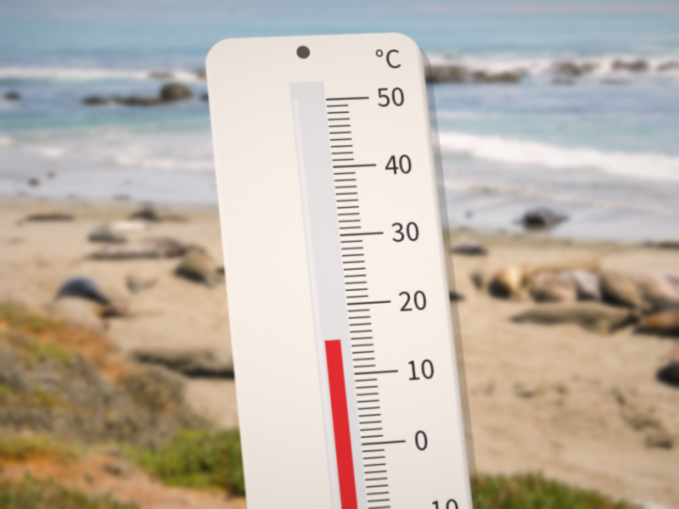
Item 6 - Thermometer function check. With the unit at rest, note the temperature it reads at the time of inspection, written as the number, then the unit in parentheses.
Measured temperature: 15 (°C)
